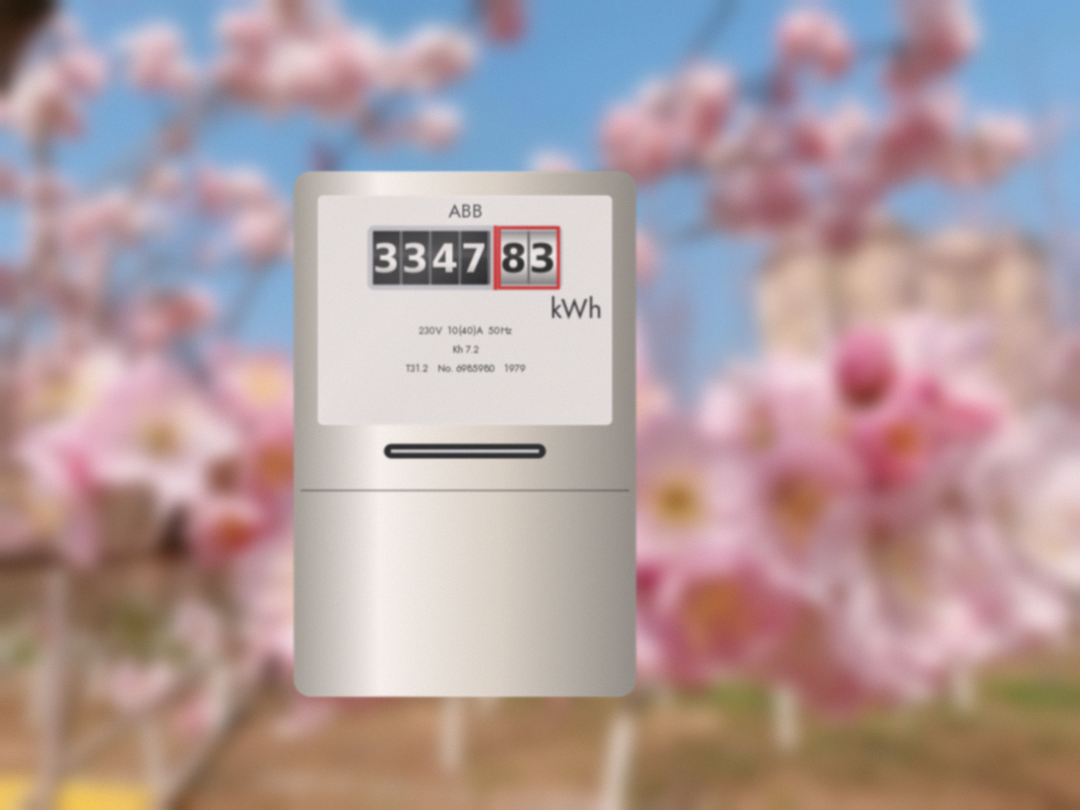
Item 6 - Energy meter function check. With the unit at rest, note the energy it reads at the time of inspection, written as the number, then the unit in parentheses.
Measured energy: 3347.83 (kWh)
